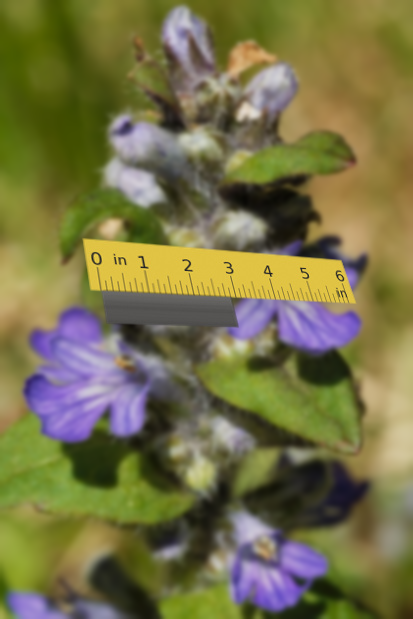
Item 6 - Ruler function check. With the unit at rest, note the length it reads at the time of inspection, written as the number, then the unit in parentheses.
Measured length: 2.875 (in)
